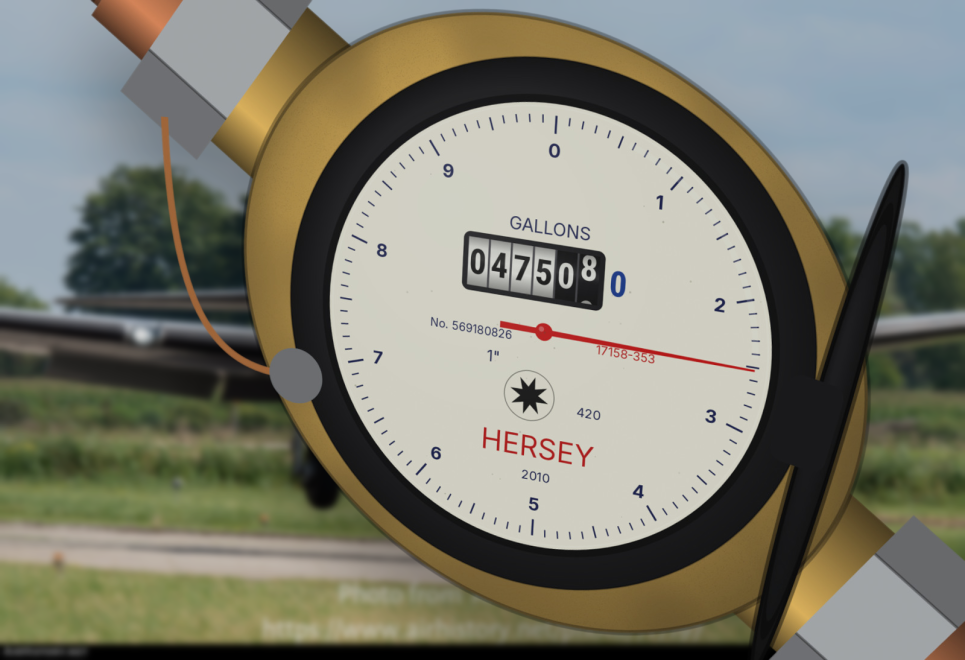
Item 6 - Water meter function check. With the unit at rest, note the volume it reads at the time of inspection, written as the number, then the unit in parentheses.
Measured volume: 475082.5 (gal)
